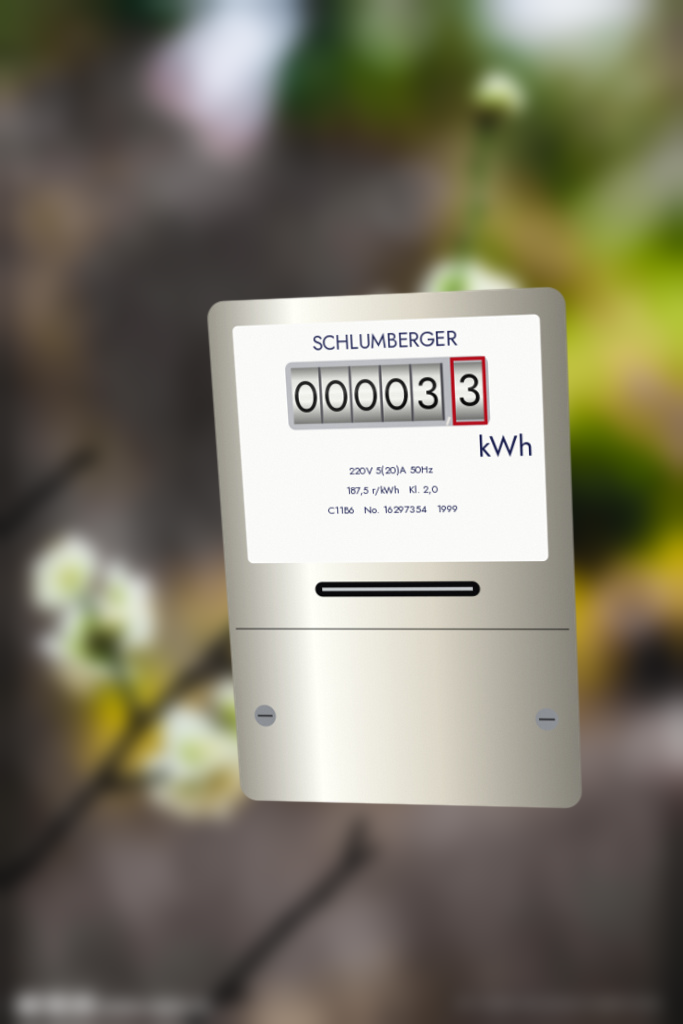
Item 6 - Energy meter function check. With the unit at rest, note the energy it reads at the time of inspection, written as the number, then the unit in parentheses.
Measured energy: 3.3 (kWh)
